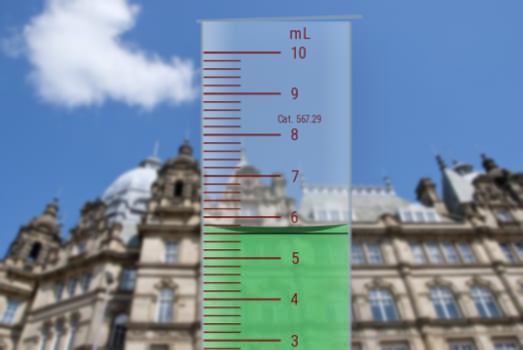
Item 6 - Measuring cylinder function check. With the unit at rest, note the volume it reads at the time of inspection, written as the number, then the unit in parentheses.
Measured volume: 5.6 (mL)
